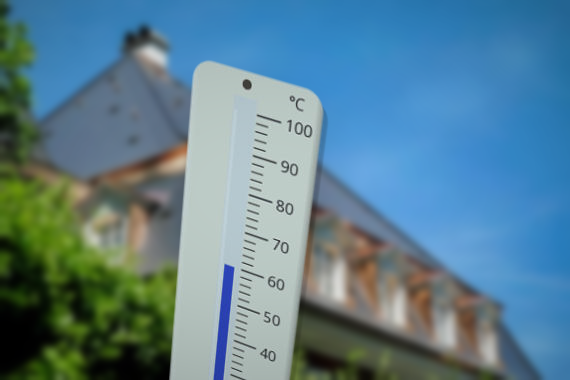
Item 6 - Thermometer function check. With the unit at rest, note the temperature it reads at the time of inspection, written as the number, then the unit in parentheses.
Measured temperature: 60 (°C)
